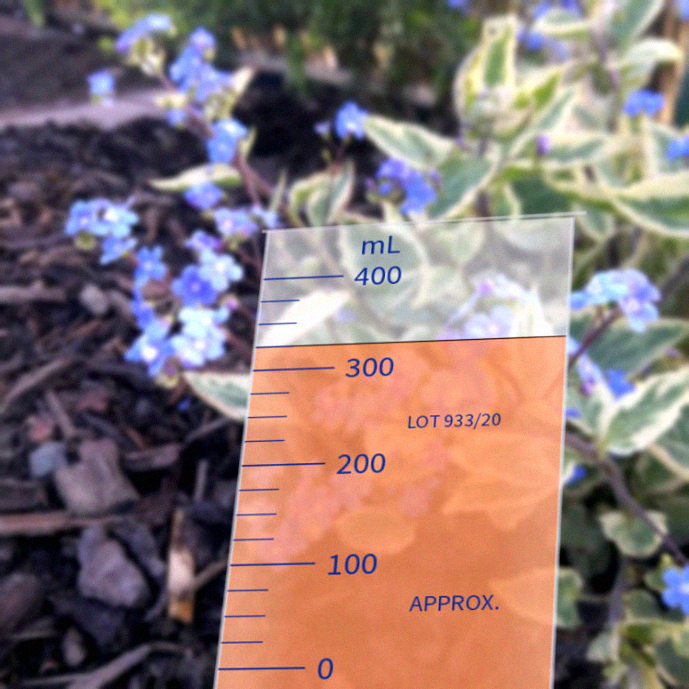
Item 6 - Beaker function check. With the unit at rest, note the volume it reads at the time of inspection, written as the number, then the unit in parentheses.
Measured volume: 325 (mL)
